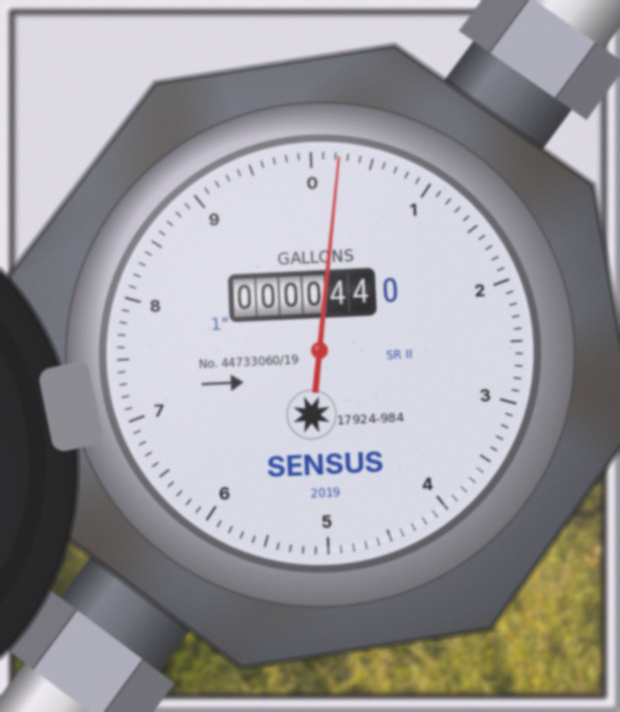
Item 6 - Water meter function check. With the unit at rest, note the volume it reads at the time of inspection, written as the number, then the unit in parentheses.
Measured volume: 440.2 (gal)
